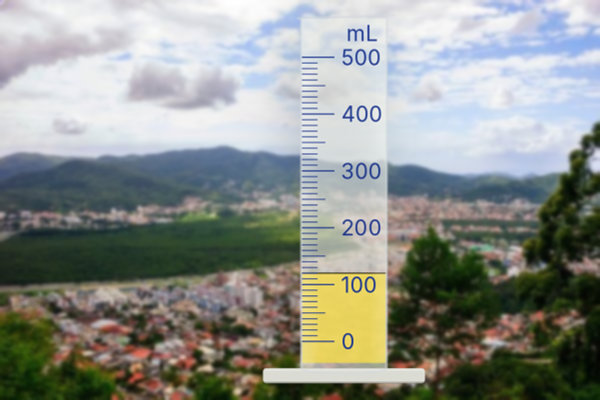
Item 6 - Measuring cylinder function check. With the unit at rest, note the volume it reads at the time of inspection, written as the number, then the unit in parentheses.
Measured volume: 120 (mL)
